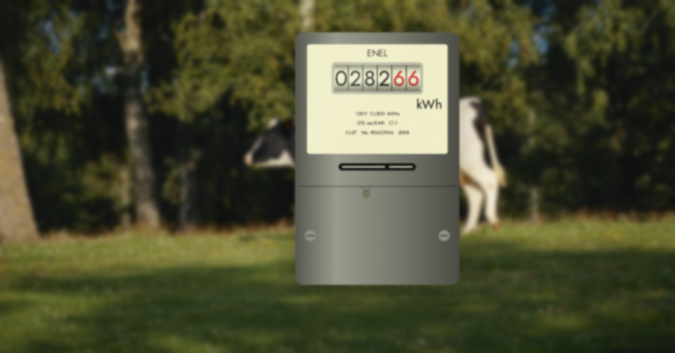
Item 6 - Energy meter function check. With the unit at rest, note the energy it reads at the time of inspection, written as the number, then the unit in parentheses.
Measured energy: 282.66 (kWh)
